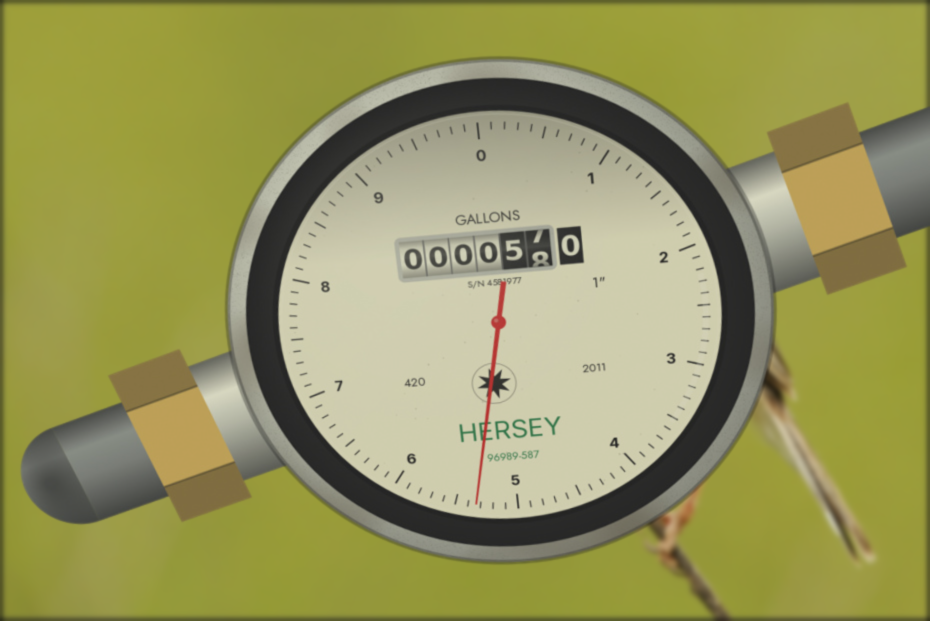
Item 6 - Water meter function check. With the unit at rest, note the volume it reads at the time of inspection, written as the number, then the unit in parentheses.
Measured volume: 575.3 (gal)
